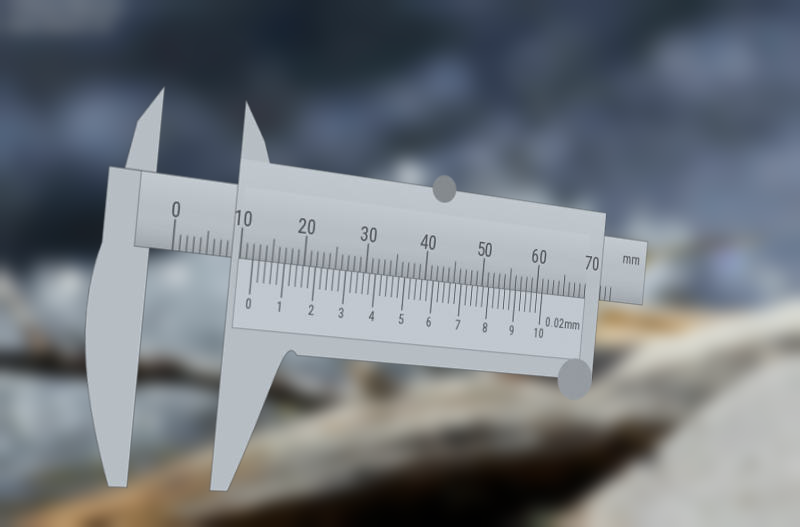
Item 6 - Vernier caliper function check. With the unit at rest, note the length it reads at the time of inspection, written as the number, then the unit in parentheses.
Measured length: 12.0 (mm)
